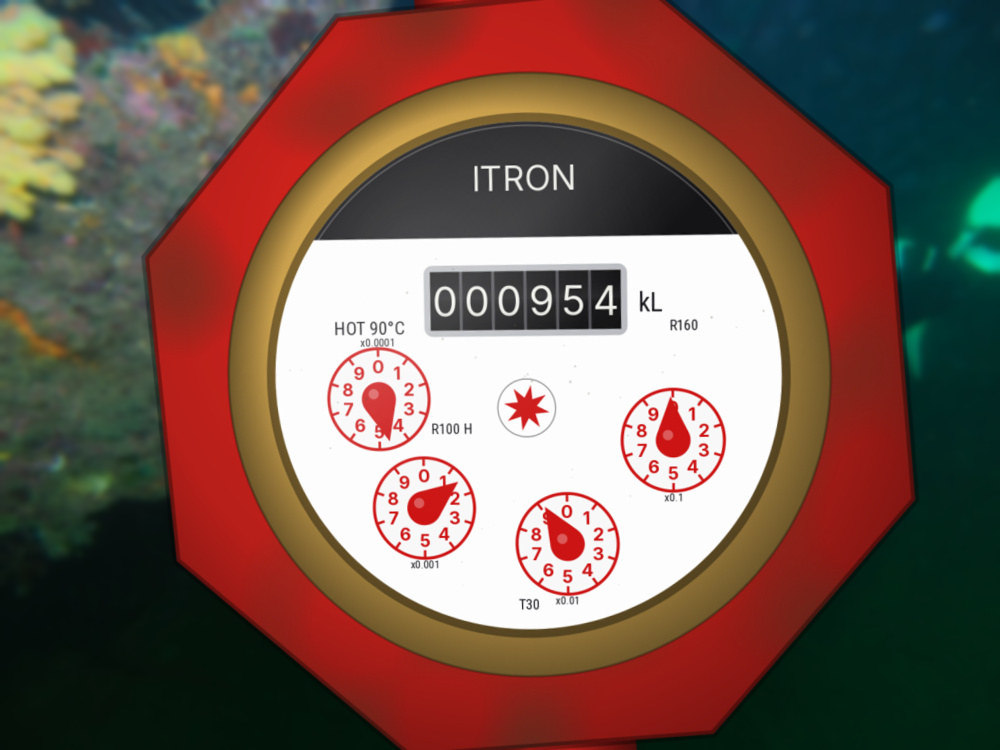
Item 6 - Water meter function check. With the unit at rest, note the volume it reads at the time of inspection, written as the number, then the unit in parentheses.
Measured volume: 953.9914 (kL)
